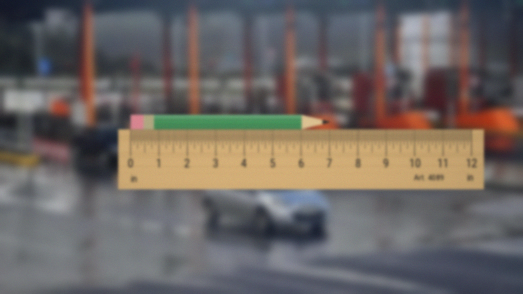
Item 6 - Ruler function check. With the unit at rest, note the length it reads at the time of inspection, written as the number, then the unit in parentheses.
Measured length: 7 (in)
